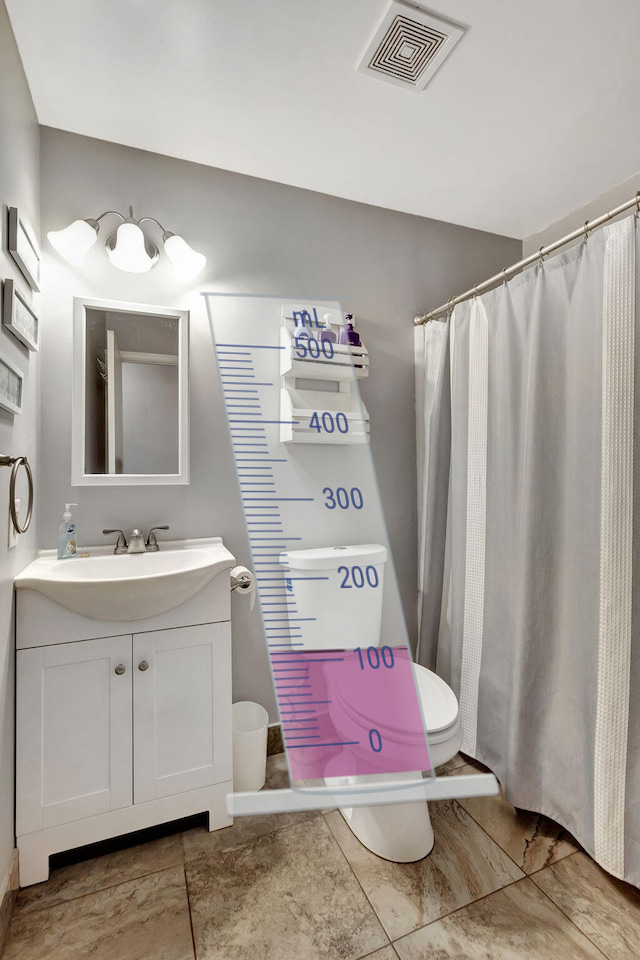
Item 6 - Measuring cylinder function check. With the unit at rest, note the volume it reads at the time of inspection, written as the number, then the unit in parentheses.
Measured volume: 110 (mL)
